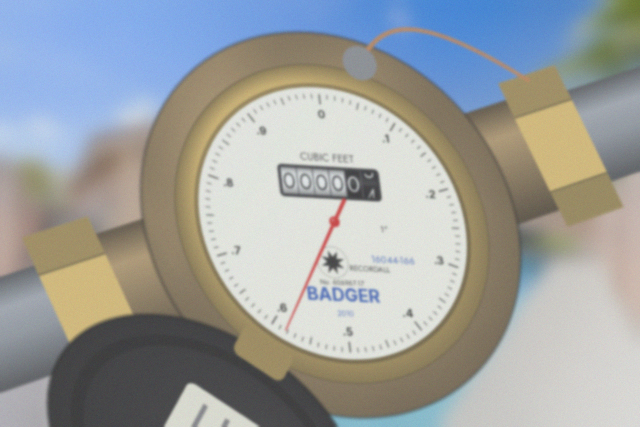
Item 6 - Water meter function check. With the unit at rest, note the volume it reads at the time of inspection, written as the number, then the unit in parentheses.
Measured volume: 3.58 (ft³)
